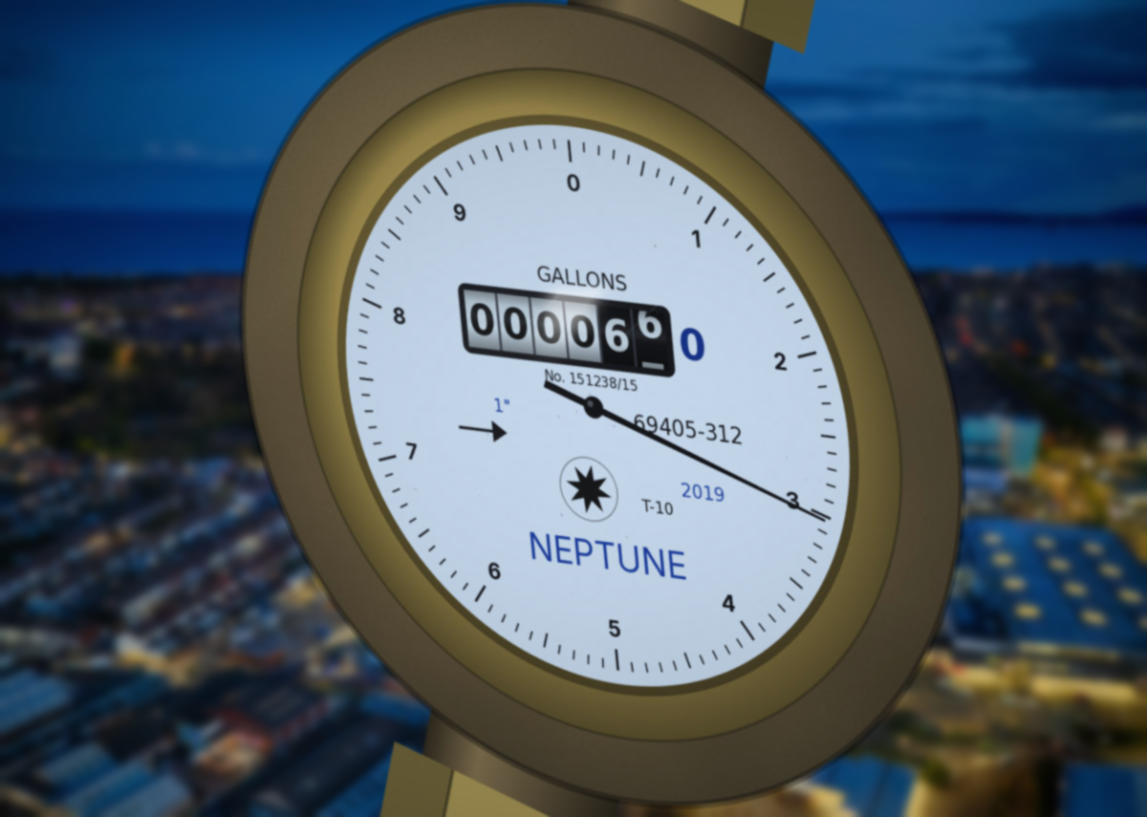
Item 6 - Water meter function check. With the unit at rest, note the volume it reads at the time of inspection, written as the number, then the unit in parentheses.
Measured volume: 663.0 (gal)
